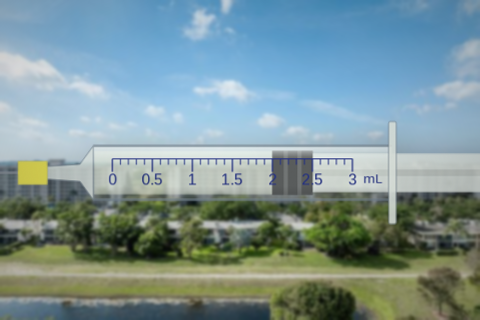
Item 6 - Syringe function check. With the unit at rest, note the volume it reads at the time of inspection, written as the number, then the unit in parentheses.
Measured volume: 2 (mL)
